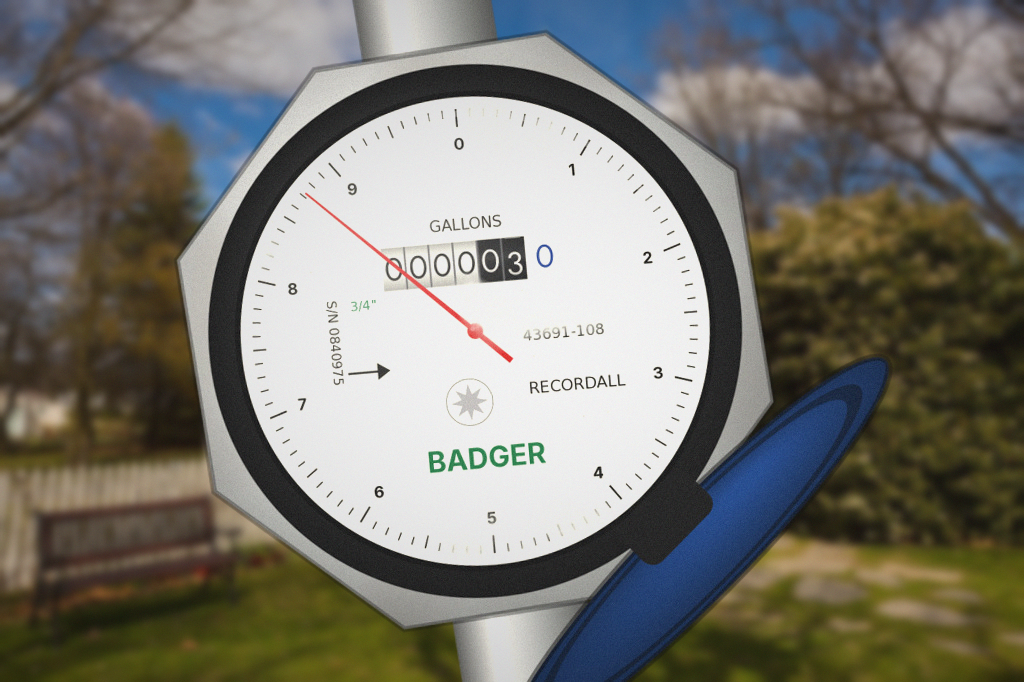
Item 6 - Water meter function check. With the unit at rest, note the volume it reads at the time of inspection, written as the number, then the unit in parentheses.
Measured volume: 28.7 (gal)
